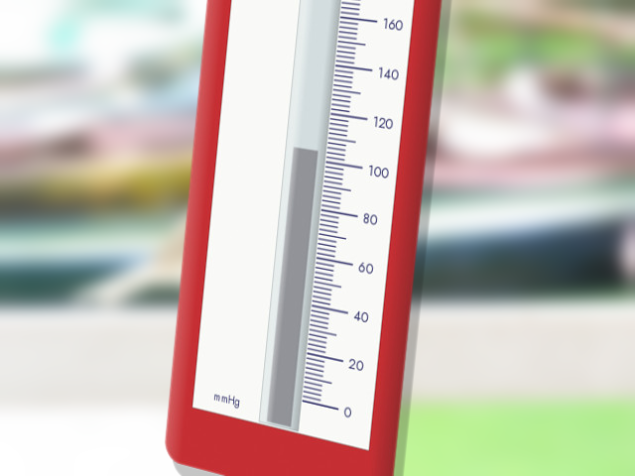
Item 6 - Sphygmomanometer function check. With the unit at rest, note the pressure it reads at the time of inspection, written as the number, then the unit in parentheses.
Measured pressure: 104 (mmHg)
